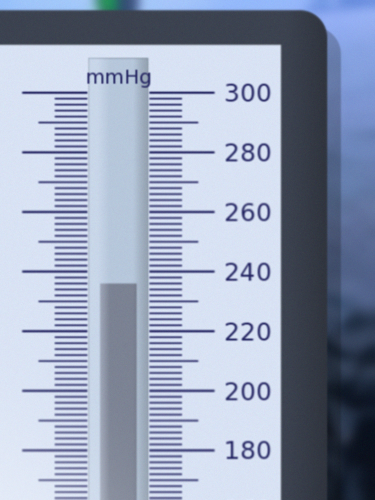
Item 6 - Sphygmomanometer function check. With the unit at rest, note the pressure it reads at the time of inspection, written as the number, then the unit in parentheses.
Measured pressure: 236 (mmHg)
